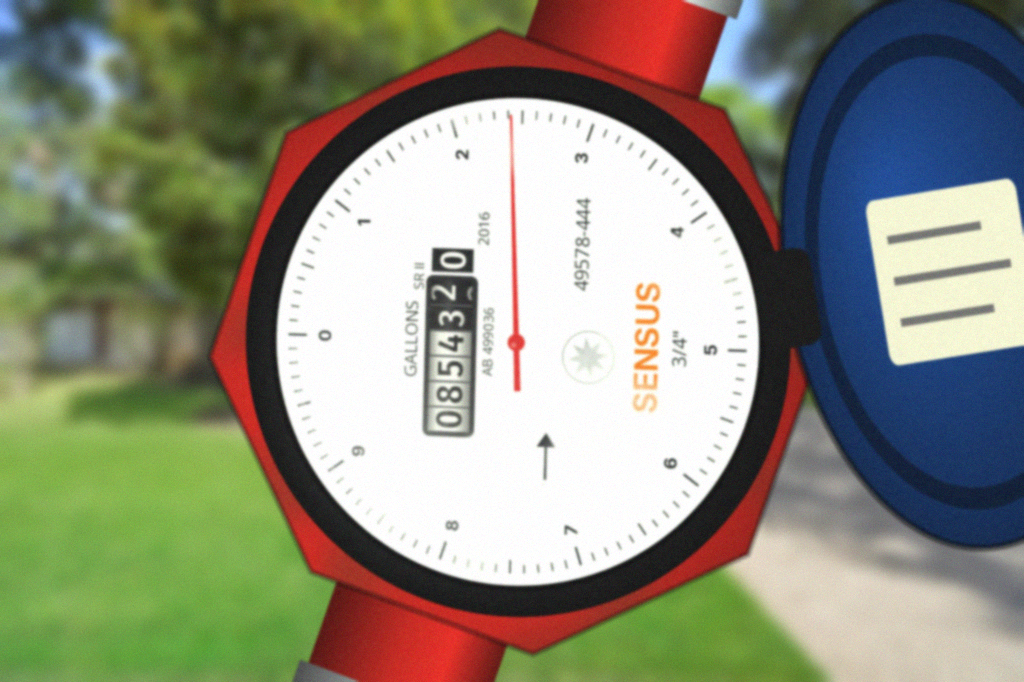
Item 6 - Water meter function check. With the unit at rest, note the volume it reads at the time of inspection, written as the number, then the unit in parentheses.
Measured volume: 854322.4 (gal)
